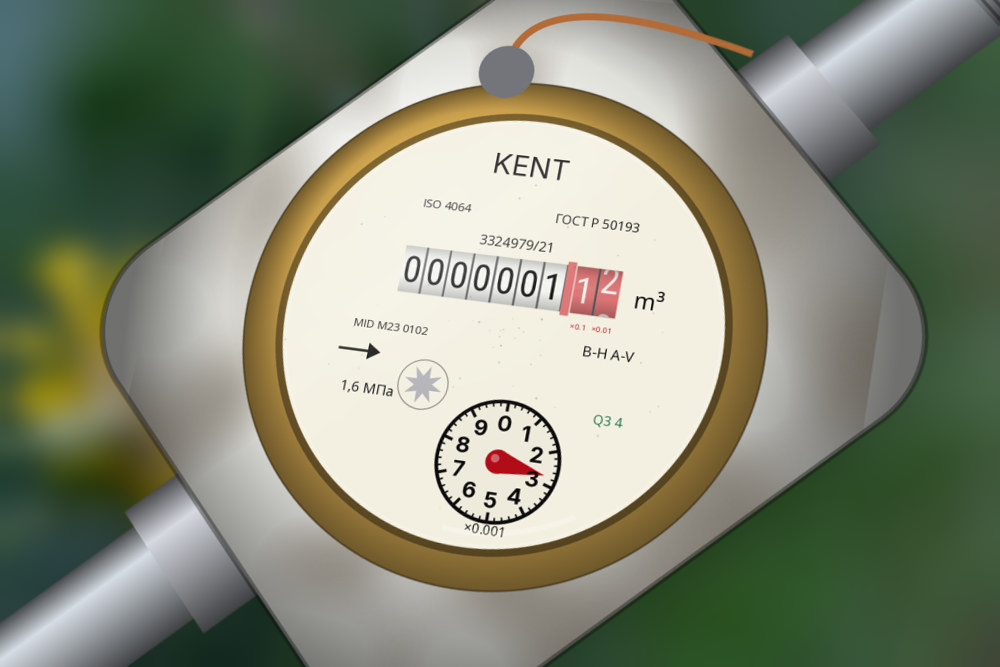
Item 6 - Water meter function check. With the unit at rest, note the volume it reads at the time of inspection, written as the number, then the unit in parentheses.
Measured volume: 1.122 (m³)
